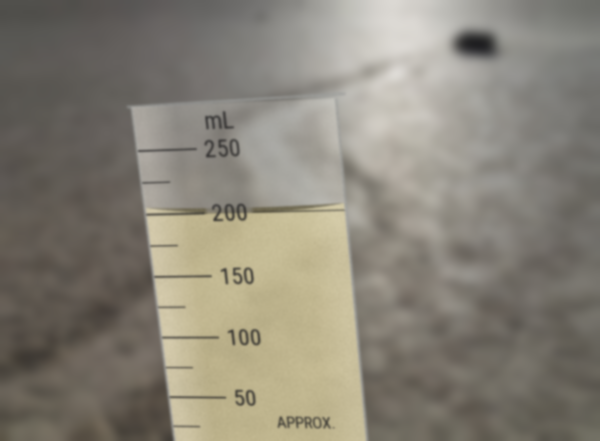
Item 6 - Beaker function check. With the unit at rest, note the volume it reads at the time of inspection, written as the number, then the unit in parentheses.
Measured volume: 200 (mL)
